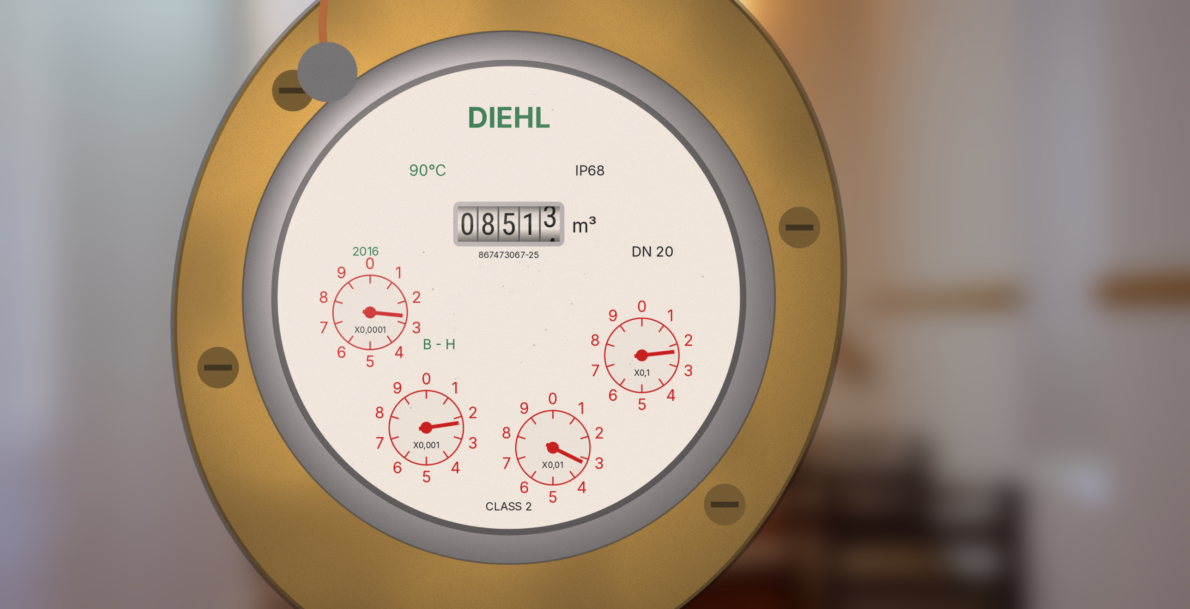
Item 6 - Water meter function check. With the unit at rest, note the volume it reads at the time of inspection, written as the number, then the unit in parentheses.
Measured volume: 8513.2322 (m³)
